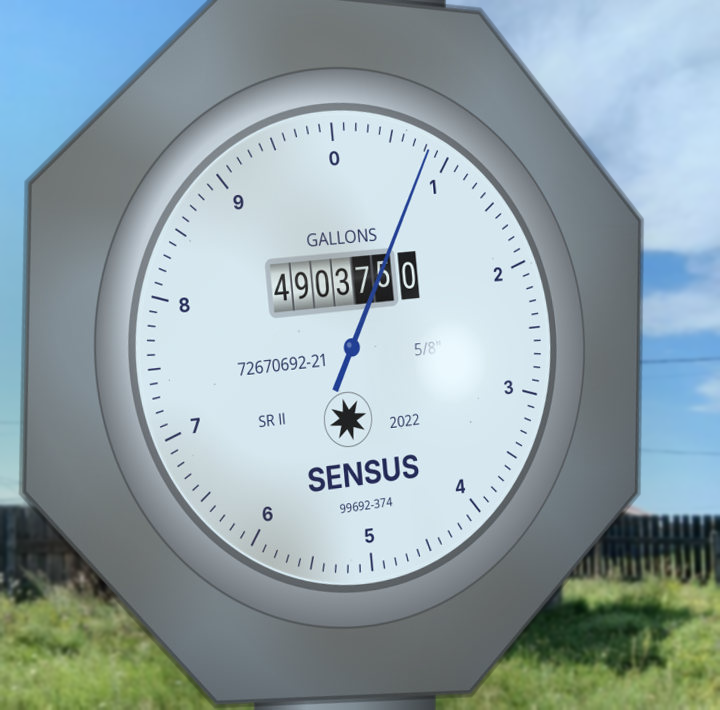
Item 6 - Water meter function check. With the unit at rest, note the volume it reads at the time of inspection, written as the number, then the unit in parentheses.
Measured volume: 4903750.8 (gal)
